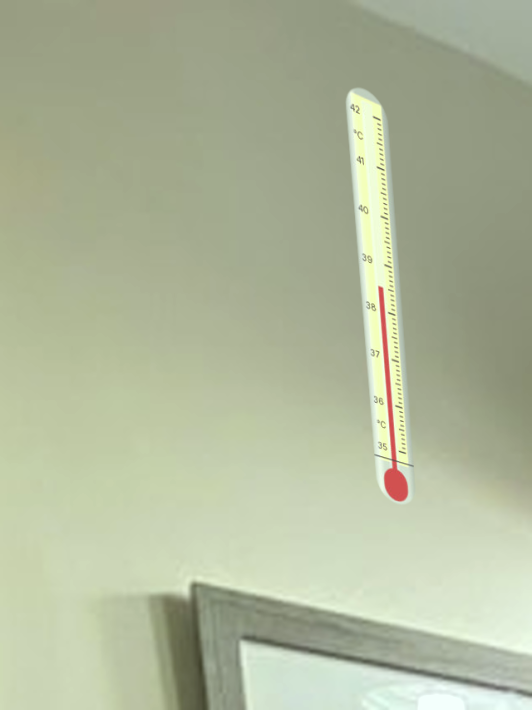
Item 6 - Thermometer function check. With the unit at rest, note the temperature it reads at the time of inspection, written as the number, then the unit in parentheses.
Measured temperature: 38.5 (°C)
